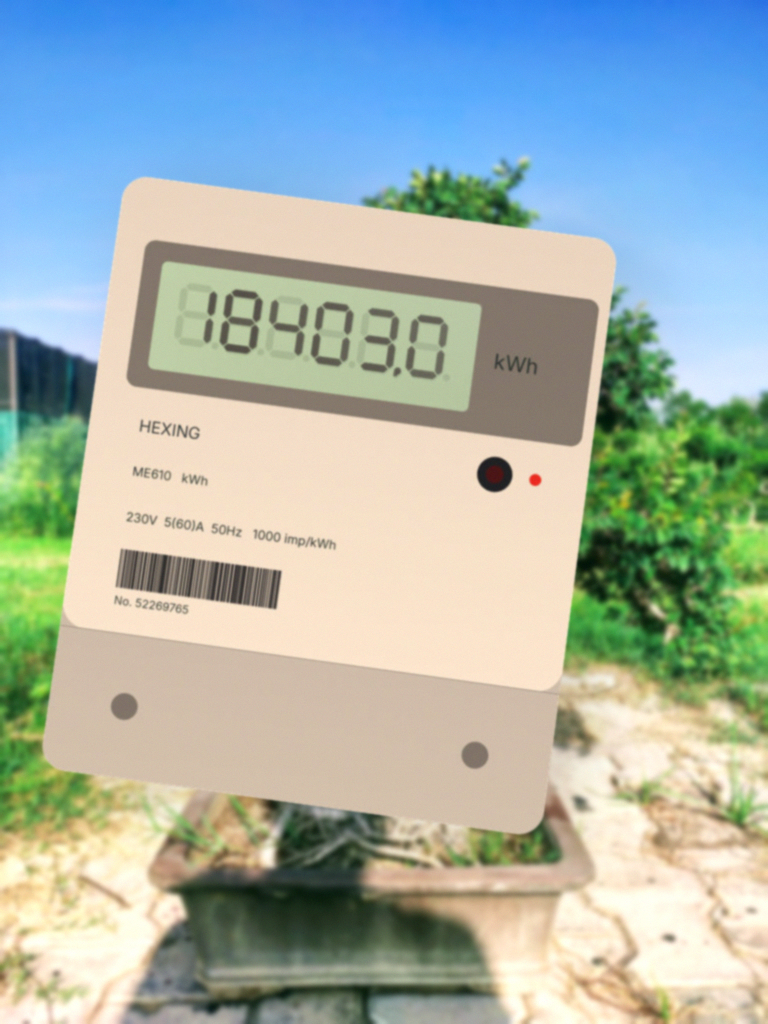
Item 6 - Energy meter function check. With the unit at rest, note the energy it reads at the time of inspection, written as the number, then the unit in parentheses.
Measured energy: 18403.0 (kWh)
